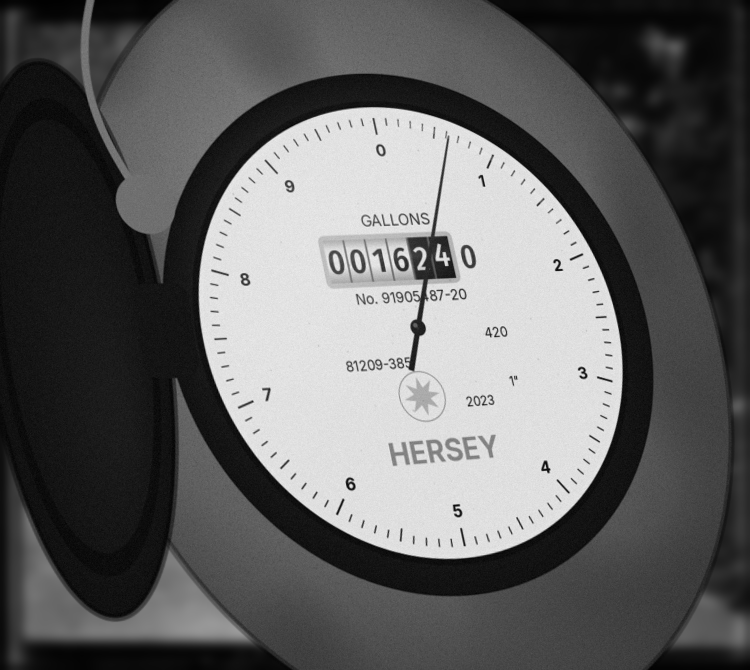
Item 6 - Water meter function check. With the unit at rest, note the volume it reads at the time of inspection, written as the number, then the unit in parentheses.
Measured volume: 16240.6 (gal)
